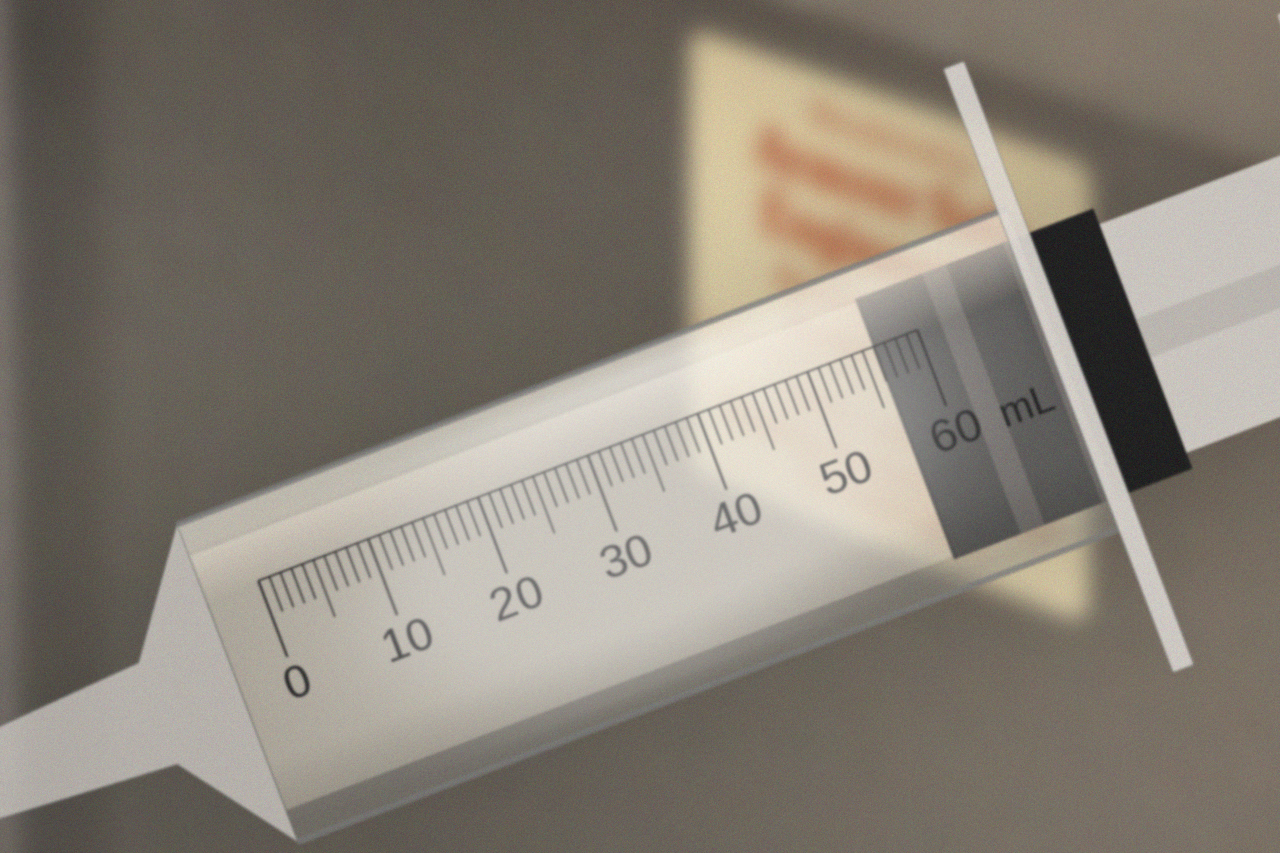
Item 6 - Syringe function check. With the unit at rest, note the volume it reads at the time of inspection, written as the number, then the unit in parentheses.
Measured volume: 56 (mL)
